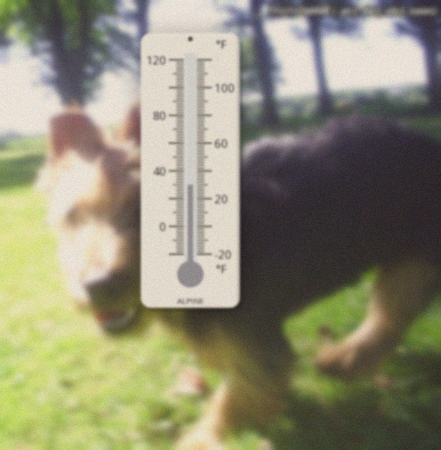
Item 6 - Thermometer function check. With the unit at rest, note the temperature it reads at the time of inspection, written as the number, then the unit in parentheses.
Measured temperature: 30 (°F)
